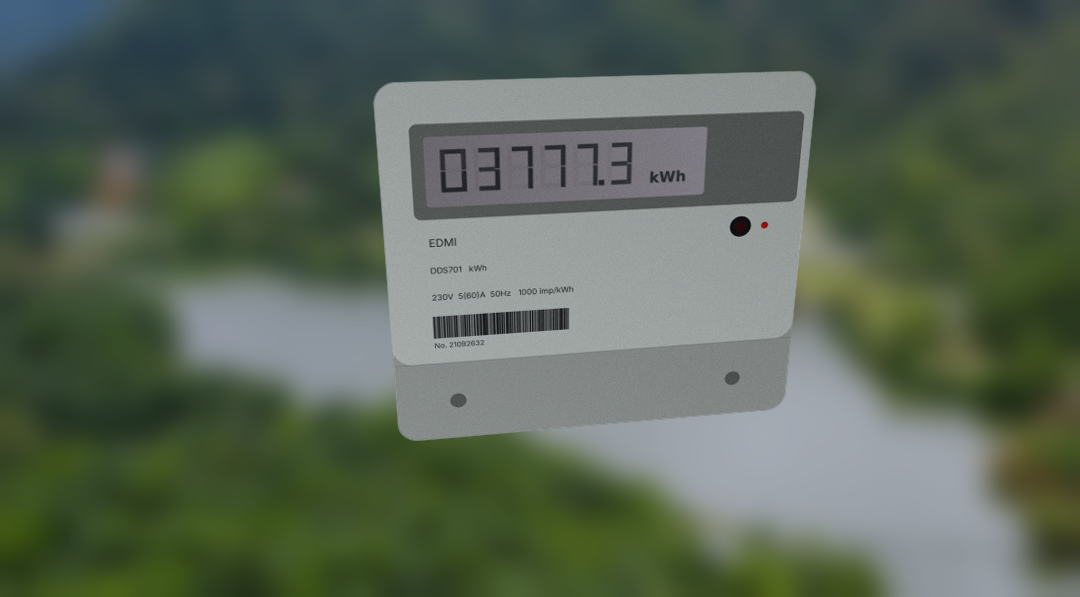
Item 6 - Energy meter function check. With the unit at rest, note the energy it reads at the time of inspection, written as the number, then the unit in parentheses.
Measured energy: 3777.3 (kWh)
